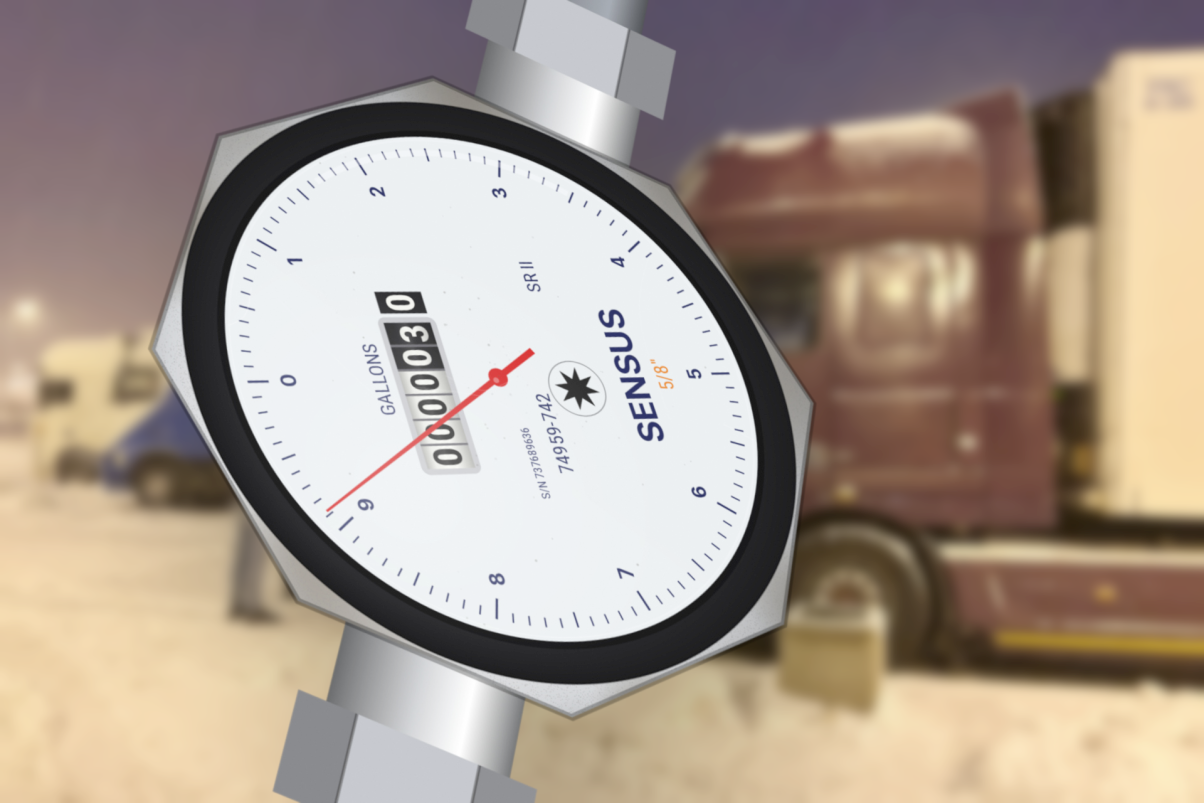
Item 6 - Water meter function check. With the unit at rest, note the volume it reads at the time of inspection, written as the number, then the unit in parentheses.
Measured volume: 29.1 (gal)
